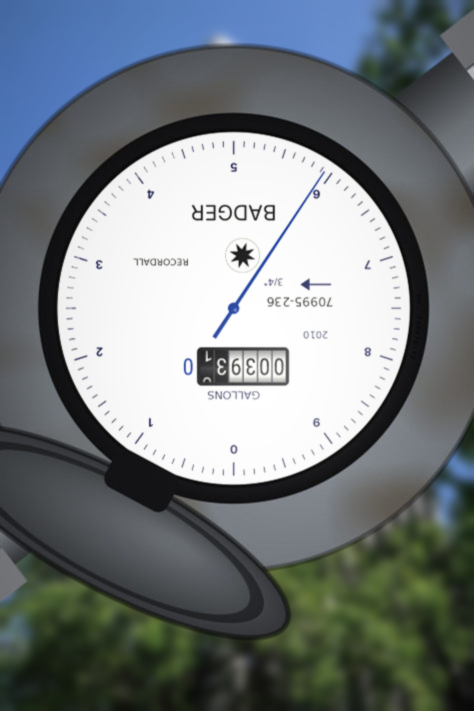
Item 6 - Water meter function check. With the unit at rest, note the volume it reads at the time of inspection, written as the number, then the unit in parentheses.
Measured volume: 39305.9 (gal)
